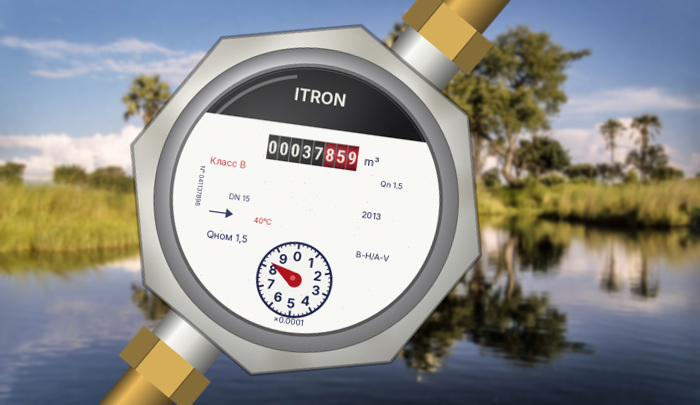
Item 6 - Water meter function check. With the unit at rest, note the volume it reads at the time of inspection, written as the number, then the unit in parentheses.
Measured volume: 37.8598 (m³)
